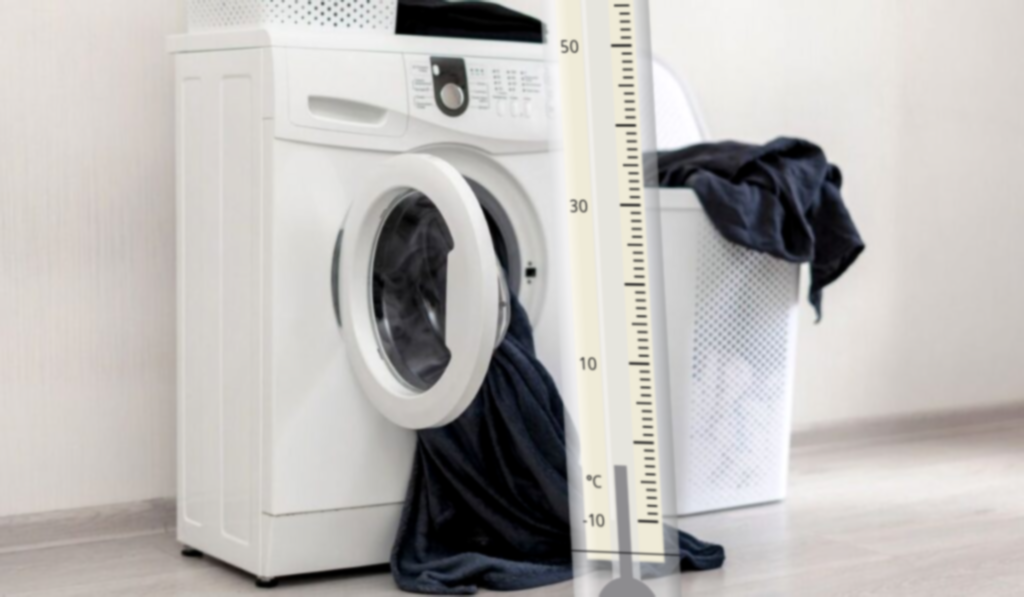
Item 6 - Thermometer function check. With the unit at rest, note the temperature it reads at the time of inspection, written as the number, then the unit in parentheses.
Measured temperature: -3 (°C)
